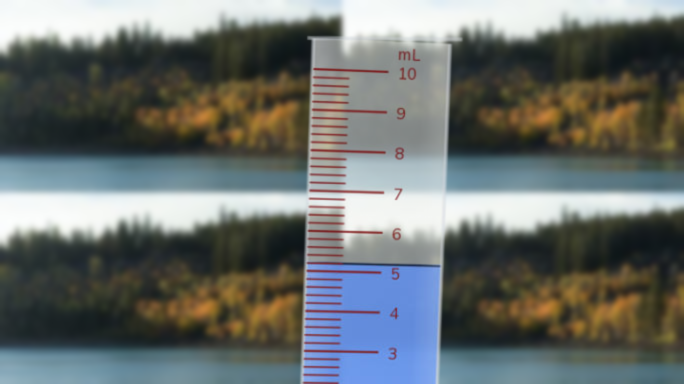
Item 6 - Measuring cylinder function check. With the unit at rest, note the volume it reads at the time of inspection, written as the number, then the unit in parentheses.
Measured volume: 5.2 (mL)
